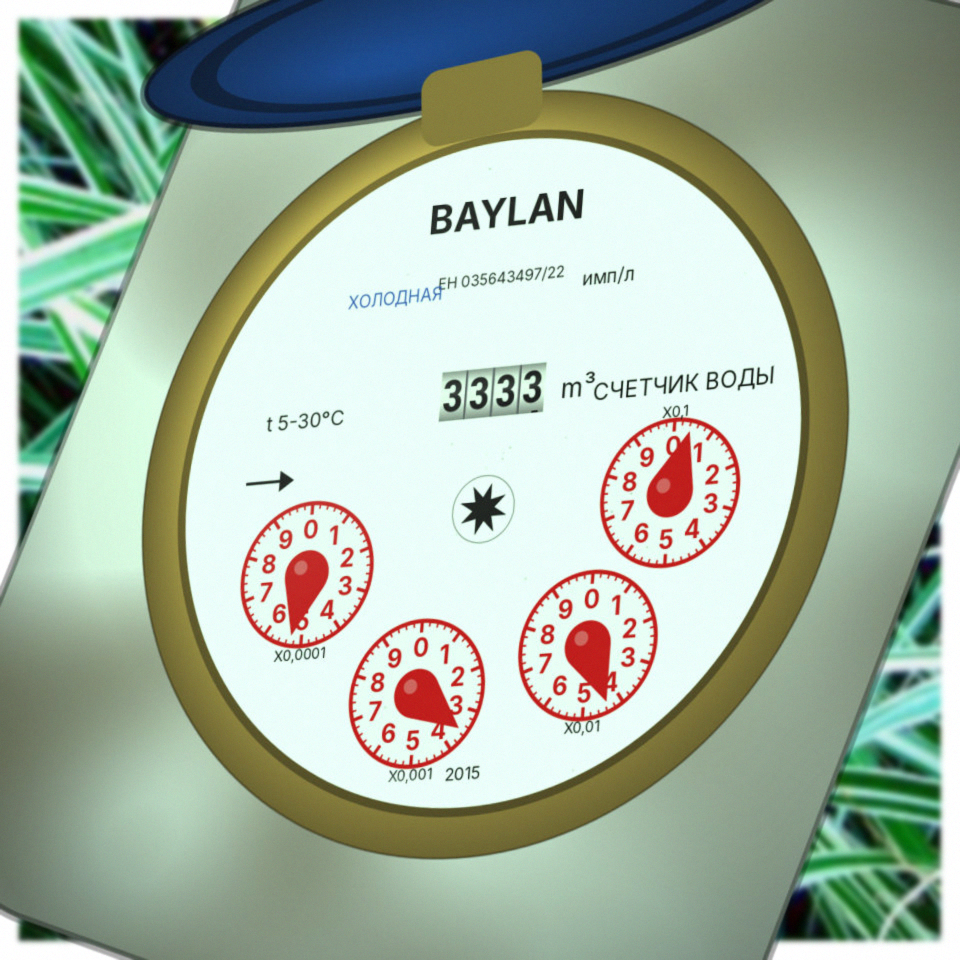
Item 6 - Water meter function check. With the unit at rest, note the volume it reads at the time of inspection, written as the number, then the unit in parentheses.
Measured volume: 3333.0435 (m³)
